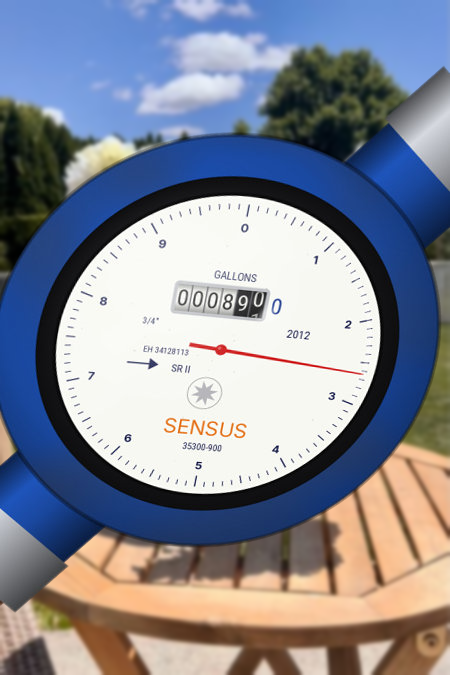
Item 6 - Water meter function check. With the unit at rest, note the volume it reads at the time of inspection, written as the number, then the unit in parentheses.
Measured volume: 8902.6 (gal)
